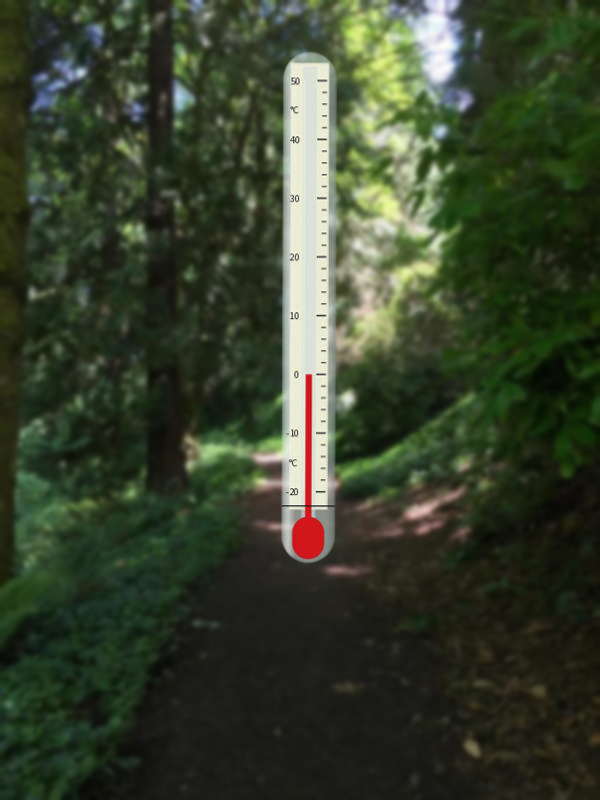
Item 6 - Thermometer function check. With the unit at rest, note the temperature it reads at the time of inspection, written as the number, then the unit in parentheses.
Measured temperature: 0 (°C)
